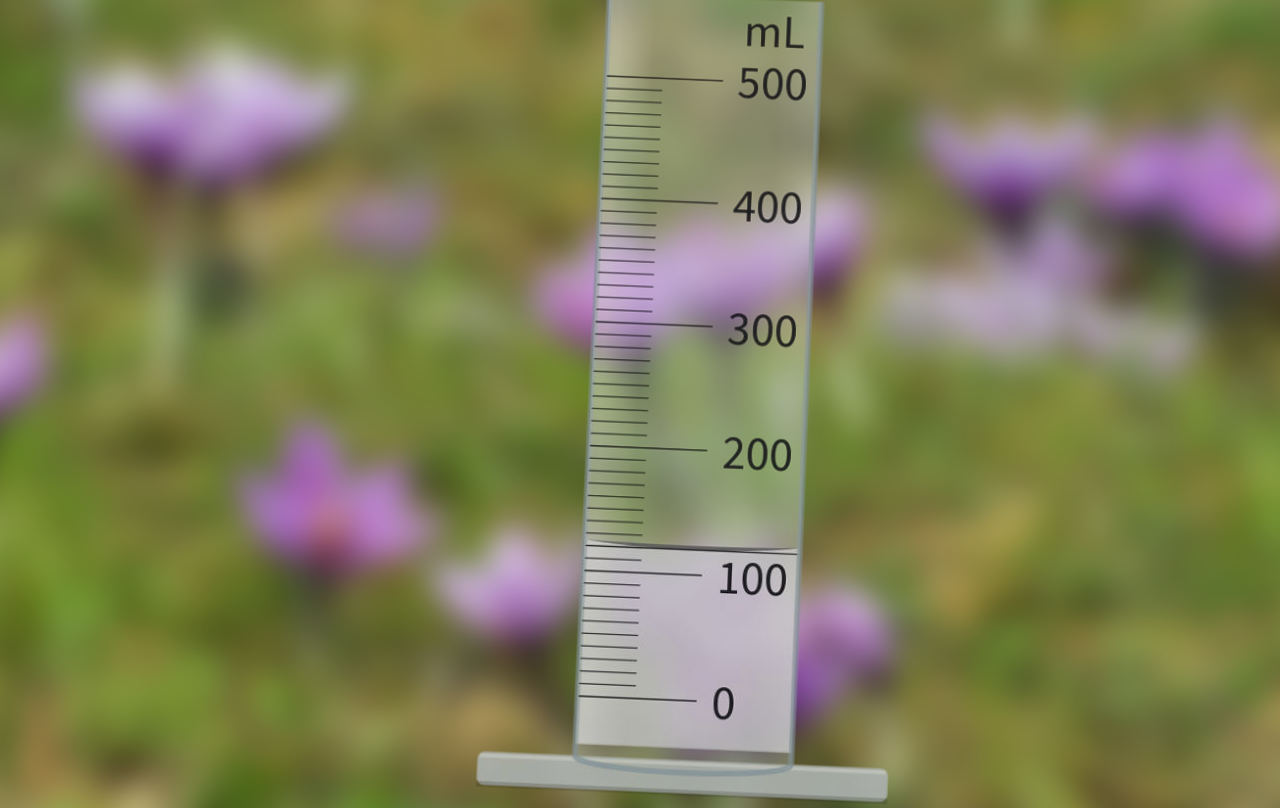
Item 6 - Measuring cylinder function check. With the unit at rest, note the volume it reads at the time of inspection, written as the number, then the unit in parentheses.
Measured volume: 120 (mL)
